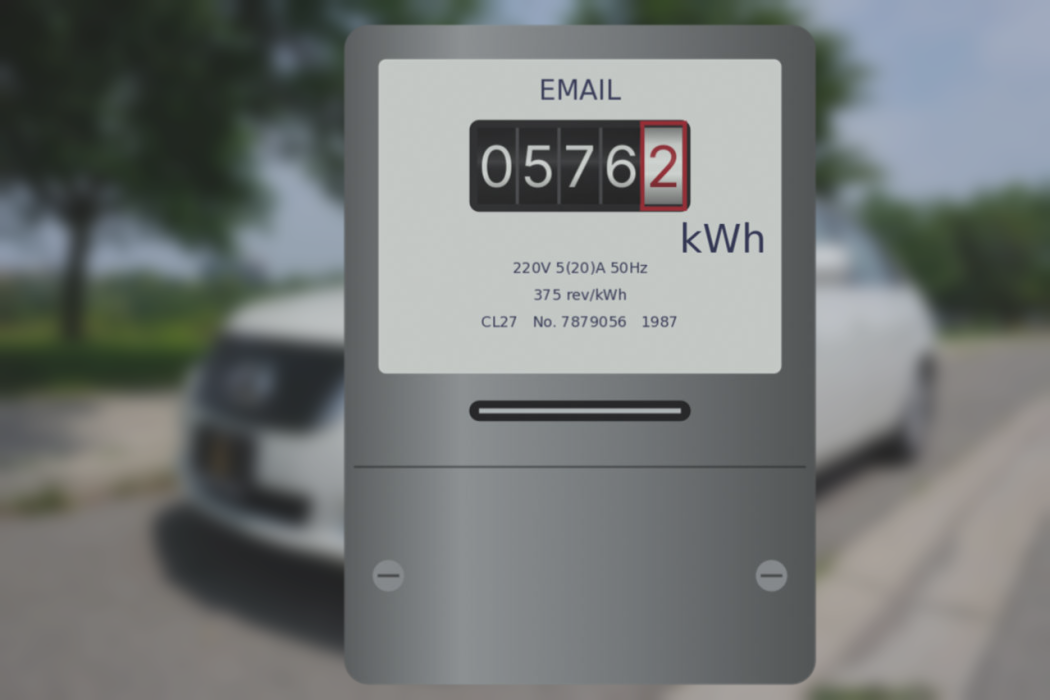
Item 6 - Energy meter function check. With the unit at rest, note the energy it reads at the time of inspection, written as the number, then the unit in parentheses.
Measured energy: 576.2 (kWh)
